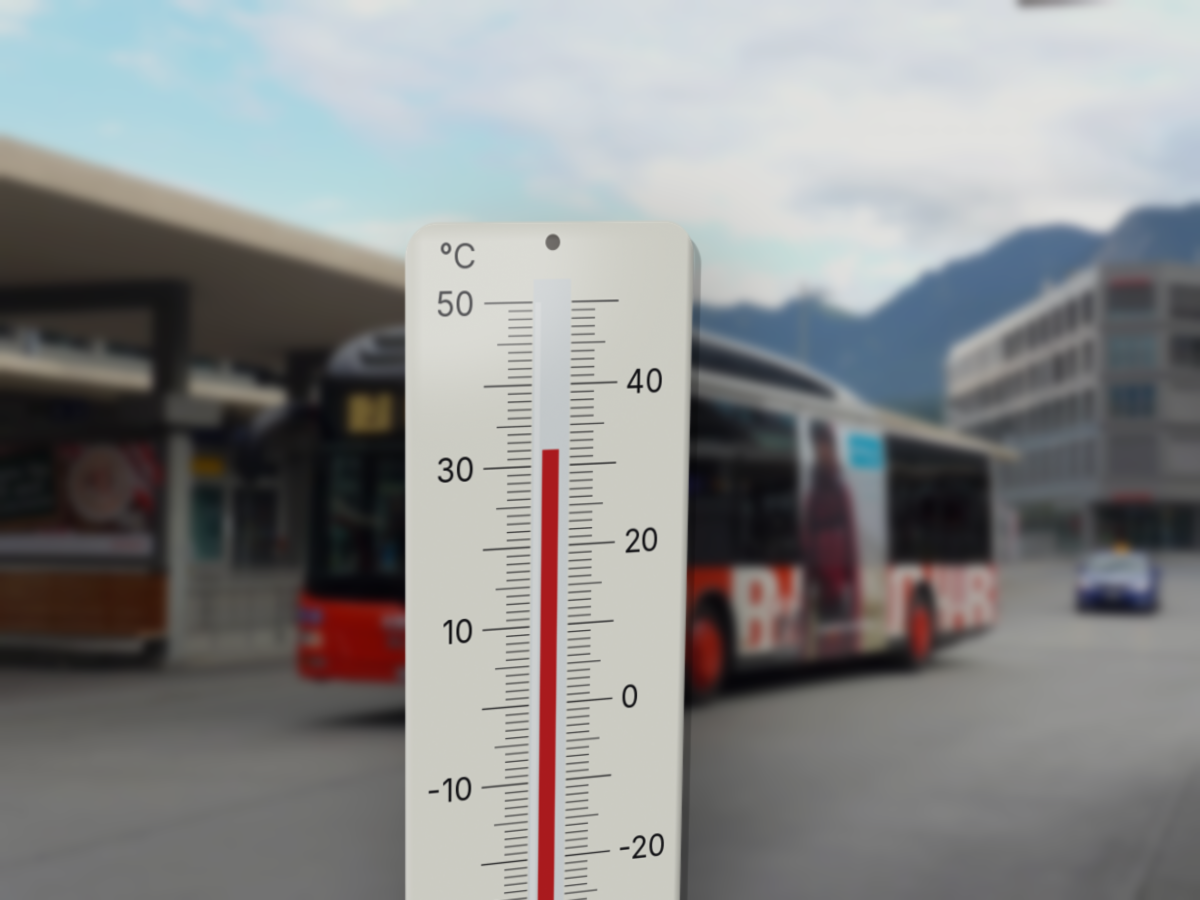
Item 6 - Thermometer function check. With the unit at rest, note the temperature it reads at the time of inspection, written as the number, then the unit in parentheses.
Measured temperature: 32 (°C)
